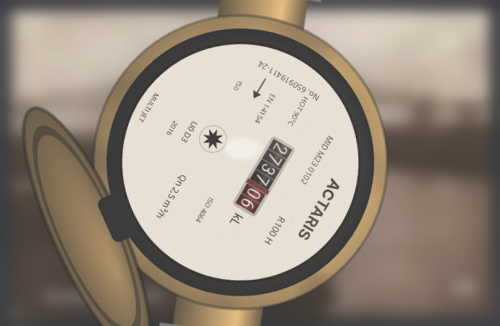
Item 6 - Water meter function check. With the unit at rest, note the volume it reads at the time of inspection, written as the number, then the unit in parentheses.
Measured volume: 2737.06 (kL)
